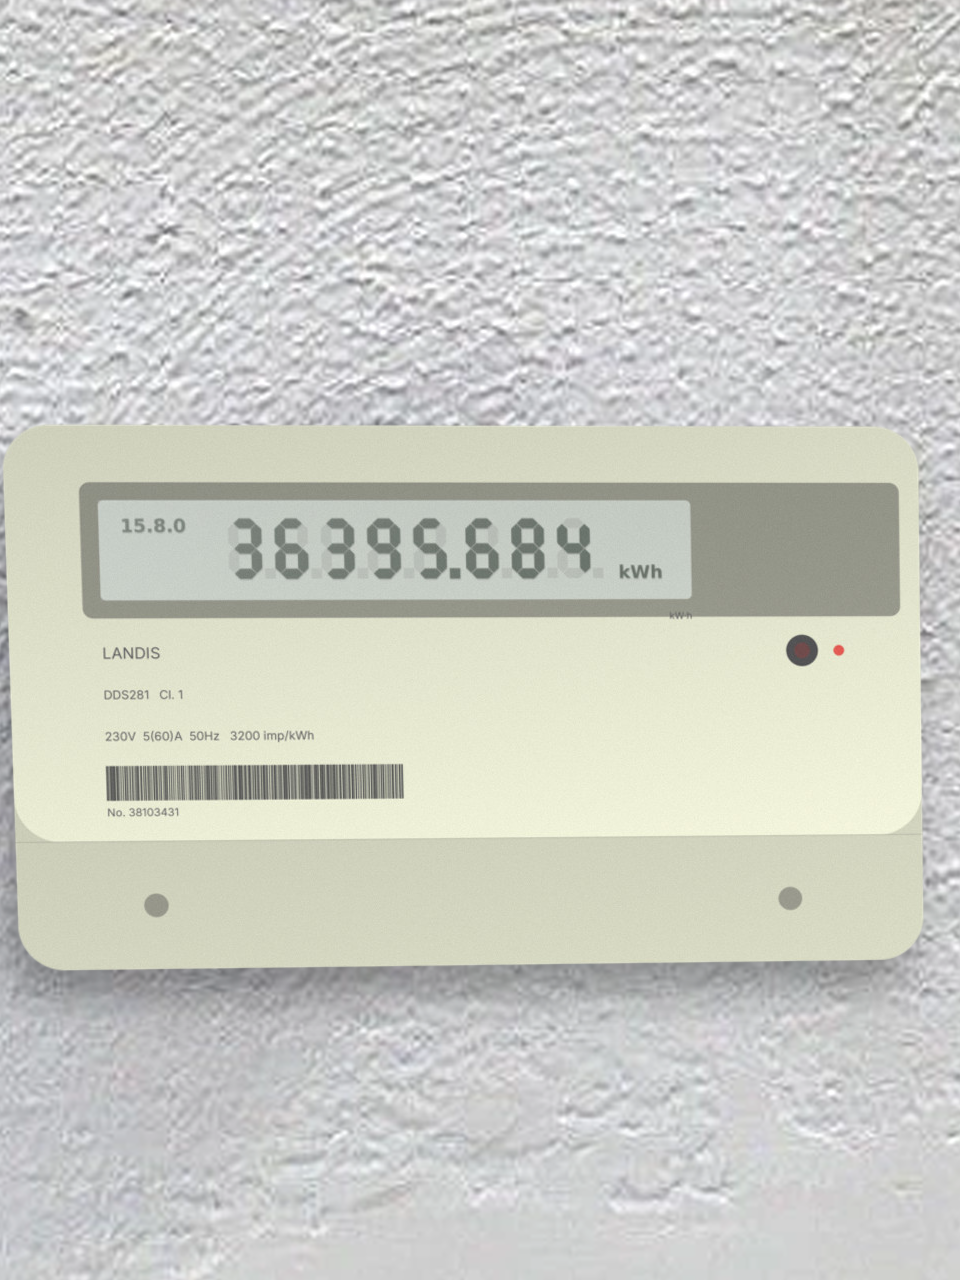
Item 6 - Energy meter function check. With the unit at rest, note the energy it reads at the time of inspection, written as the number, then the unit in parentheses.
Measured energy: 36395.684 (kWh)
